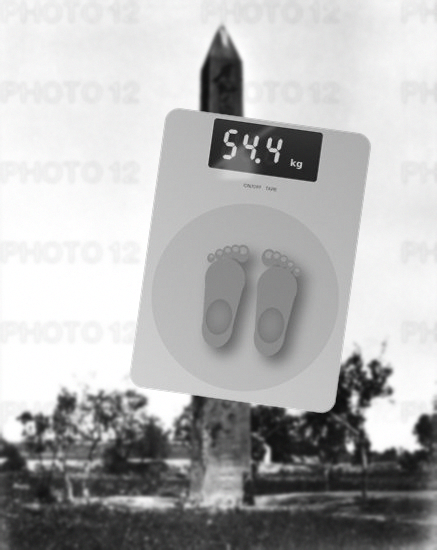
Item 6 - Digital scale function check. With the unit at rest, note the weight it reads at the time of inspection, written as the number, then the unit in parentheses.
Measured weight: 54.4 (kg)
